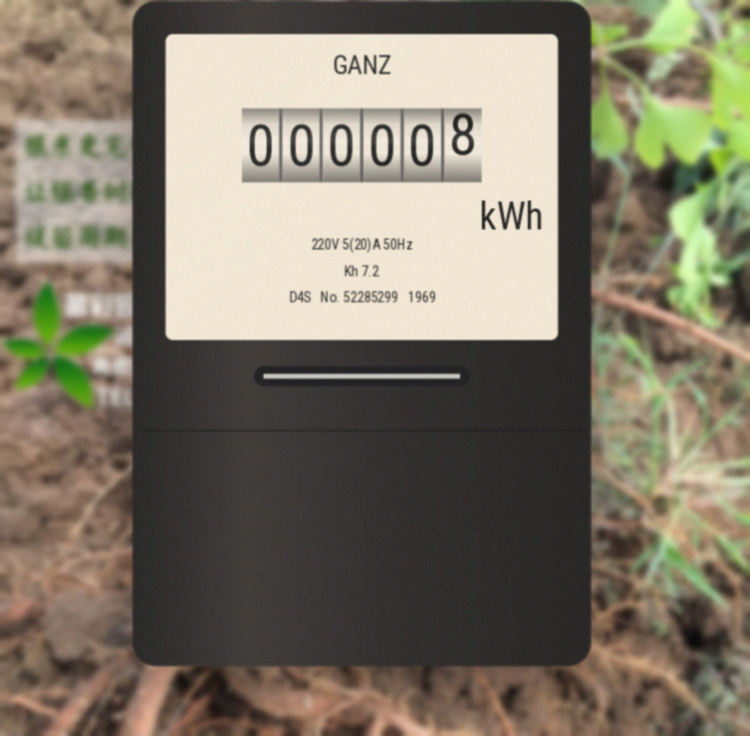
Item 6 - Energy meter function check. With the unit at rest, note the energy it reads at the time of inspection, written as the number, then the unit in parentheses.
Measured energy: 8 (kWh)
